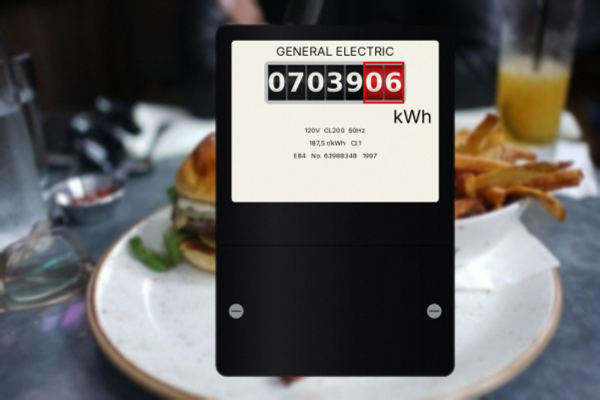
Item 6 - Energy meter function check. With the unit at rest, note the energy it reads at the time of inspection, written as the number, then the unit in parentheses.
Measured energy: 7039.06 (kWh)
